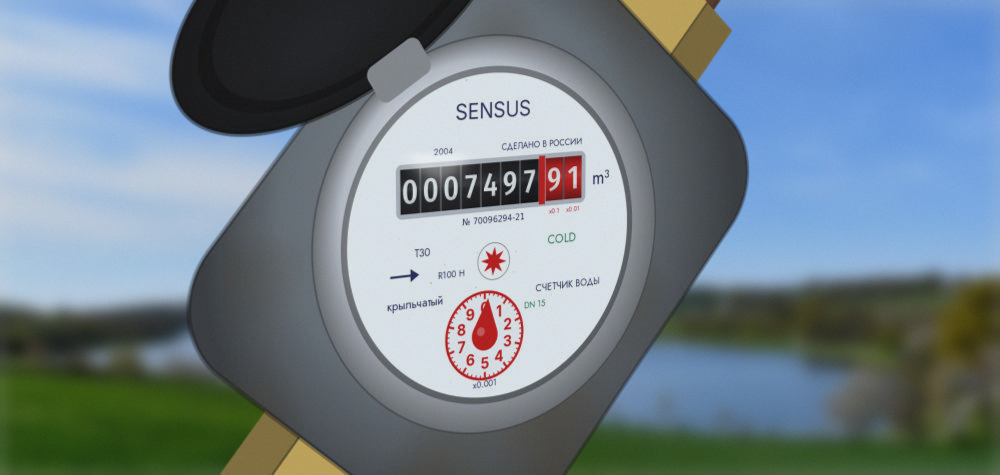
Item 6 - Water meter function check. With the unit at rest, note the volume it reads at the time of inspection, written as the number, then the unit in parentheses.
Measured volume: 7497.910 (m³)
